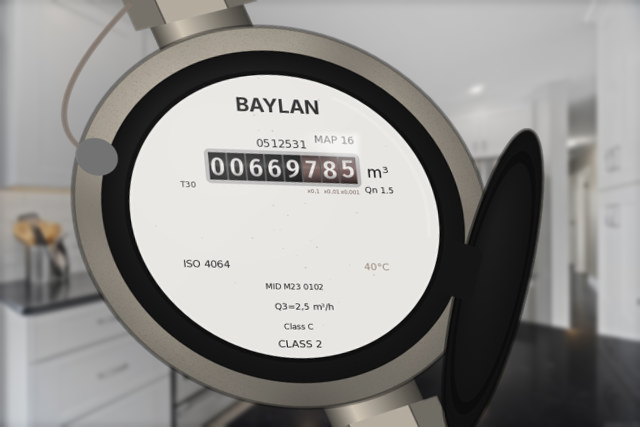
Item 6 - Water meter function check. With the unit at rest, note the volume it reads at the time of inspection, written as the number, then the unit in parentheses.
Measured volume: 669.785 (m³)
